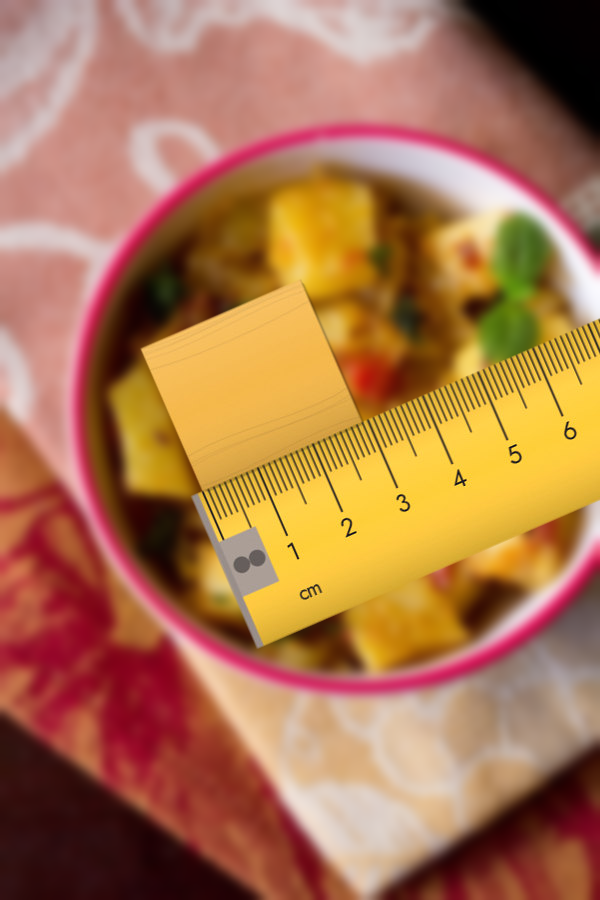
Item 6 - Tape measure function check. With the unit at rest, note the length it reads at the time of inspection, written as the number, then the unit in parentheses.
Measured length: 2.9 (cm)
